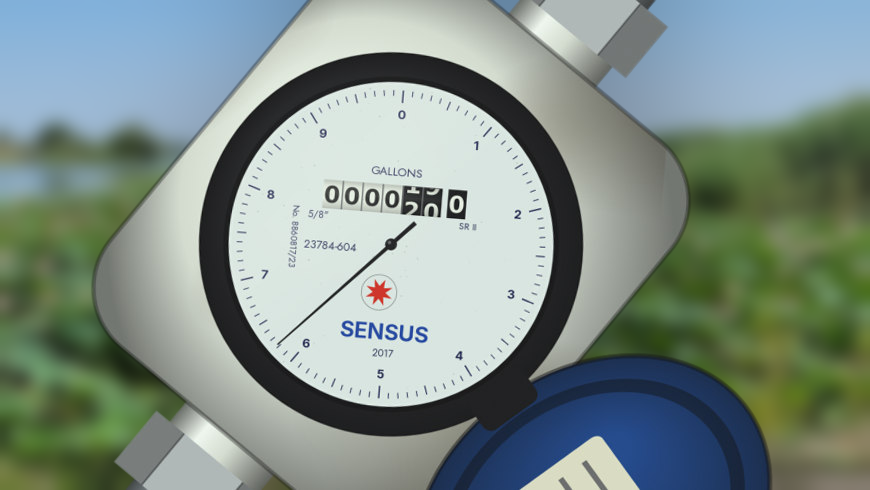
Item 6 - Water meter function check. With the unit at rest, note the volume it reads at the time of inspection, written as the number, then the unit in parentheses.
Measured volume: 196.2 (gal)
